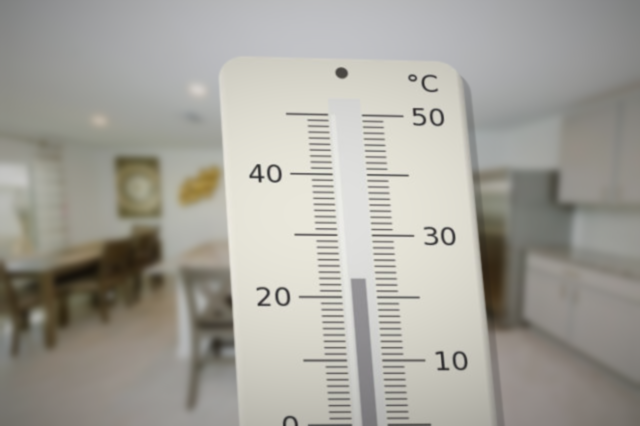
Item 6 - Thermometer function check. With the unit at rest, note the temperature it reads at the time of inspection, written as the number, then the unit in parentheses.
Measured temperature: 23 (°C)
